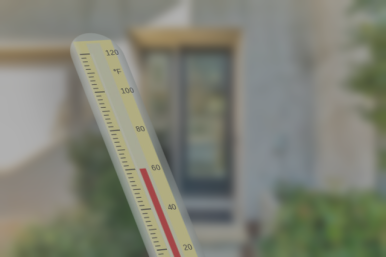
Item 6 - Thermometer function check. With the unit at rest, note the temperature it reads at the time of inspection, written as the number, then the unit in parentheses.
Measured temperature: 60 (°F)
